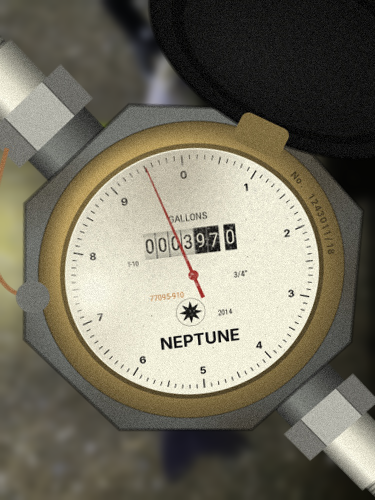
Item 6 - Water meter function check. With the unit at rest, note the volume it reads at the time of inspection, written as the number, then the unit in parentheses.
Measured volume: 3969.5 (gal)
